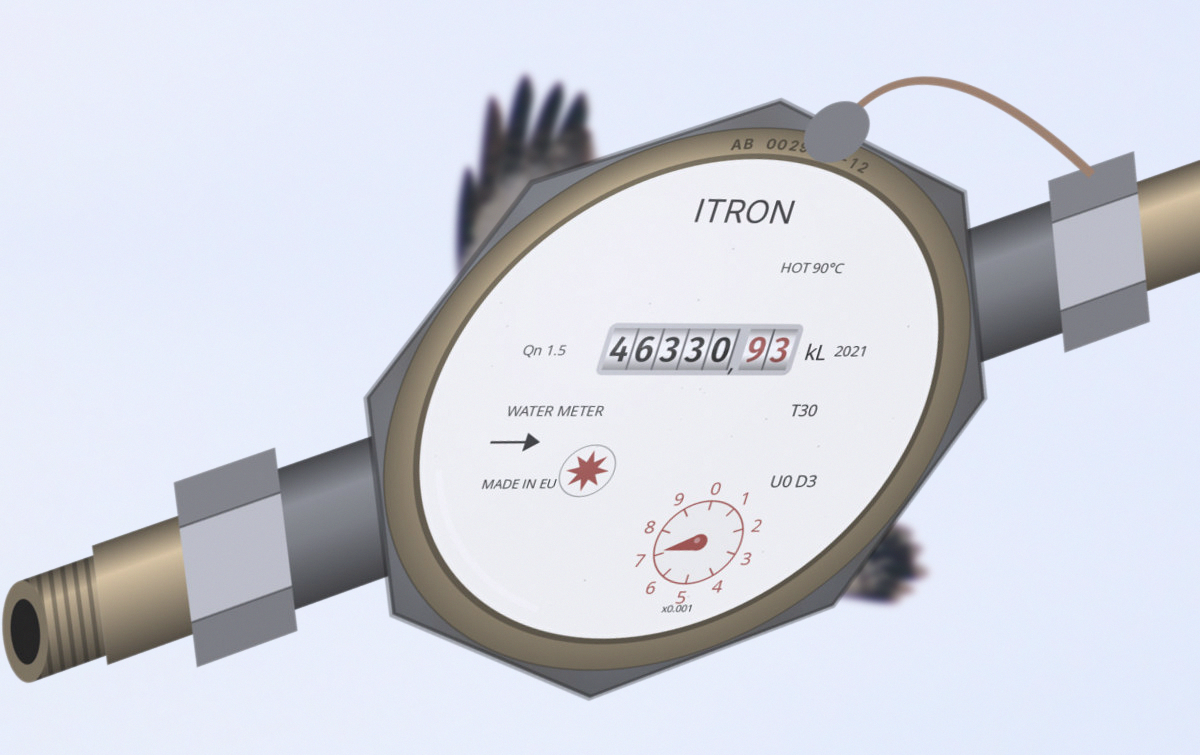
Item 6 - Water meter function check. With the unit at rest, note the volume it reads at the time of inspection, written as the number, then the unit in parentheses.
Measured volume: 46330.937 (kL)
